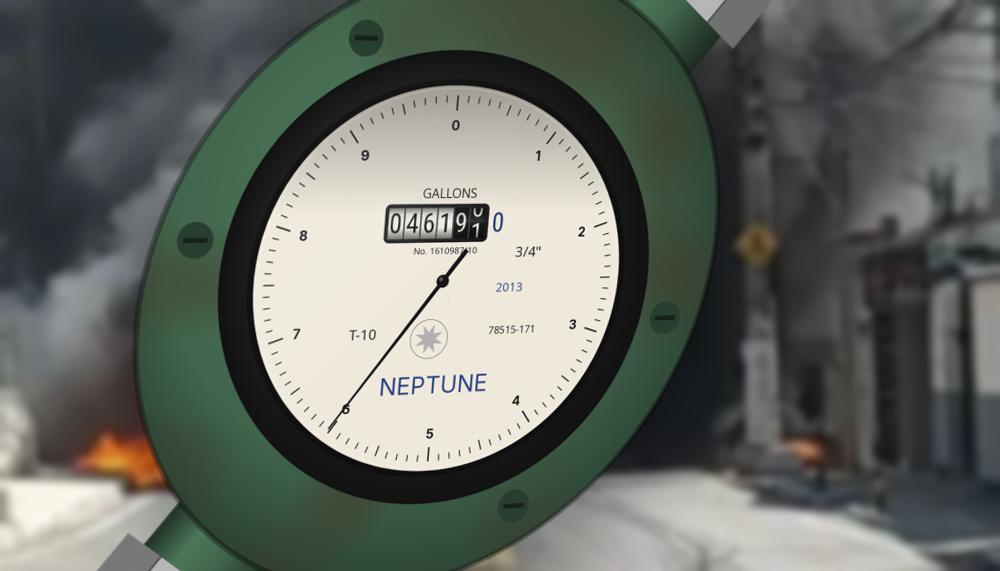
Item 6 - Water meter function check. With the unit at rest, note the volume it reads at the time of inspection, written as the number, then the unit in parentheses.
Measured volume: 461906.0 (gal)
